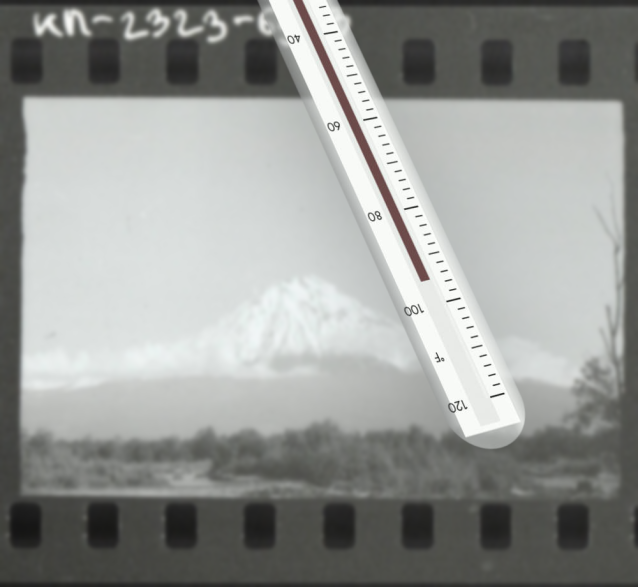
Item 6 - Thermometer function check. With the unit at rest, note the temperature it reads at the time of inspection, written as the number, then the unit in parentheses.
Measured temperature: 95 (°F)
